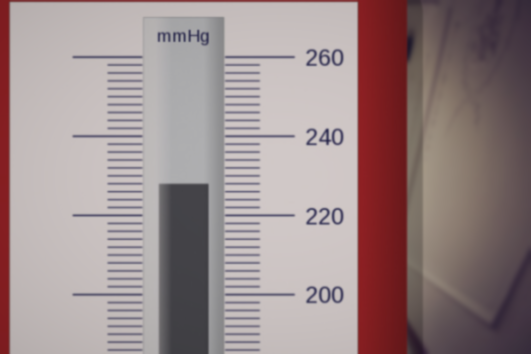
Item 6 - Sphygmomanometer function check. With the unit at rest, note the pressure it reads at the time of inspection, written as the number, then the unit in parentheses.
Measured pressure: 228 (mmHg)
